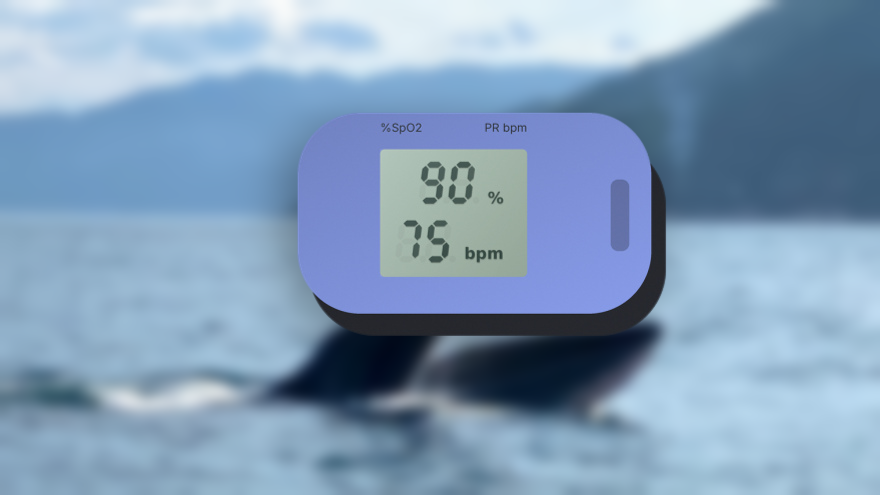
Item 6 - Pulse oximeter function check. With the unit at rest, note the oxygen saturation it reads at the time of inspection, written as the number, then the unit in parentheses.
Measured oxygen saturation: 90 (%)
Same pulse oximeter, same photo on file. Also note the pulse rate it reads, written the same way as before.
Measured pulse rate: 75 (bpm)
